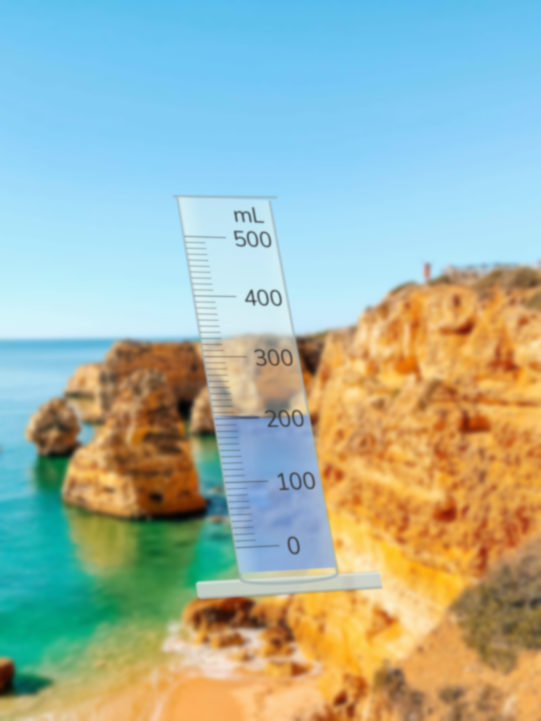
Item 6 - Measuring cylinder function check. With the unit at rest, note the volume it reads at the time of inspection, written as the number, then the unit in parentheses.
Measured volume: 200 (mL)
